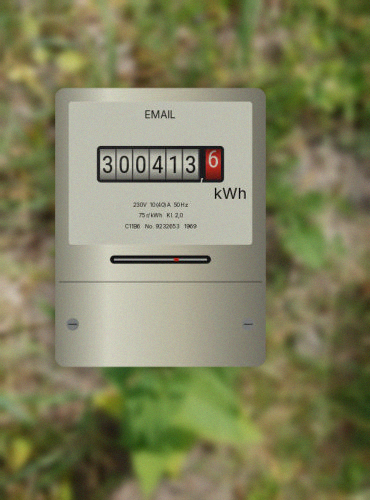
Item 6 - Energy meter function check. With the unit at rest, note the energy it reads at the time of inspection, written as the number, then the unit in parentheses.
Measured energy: 300413.6 (kWh)
